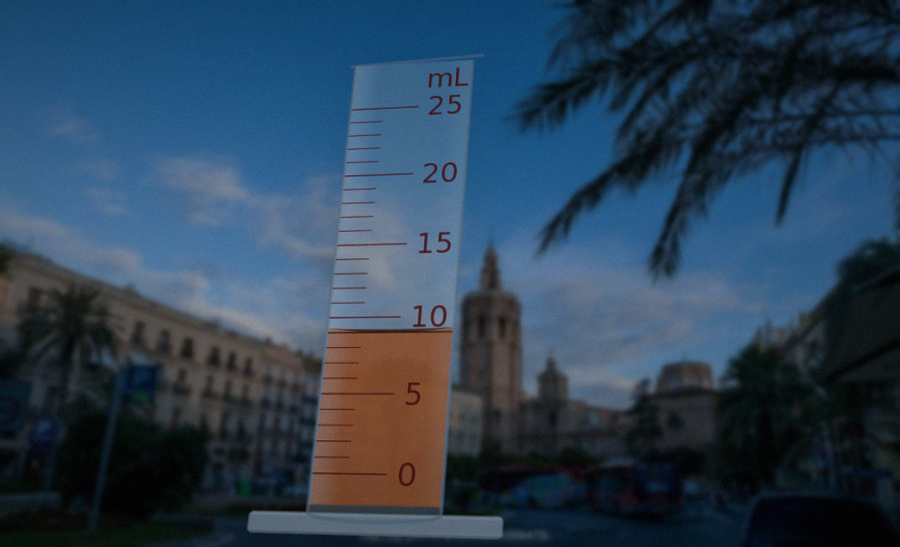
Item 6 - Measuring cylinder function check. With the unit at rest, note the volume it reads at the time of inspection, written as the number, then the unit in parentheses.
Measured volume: 9 (mL)
